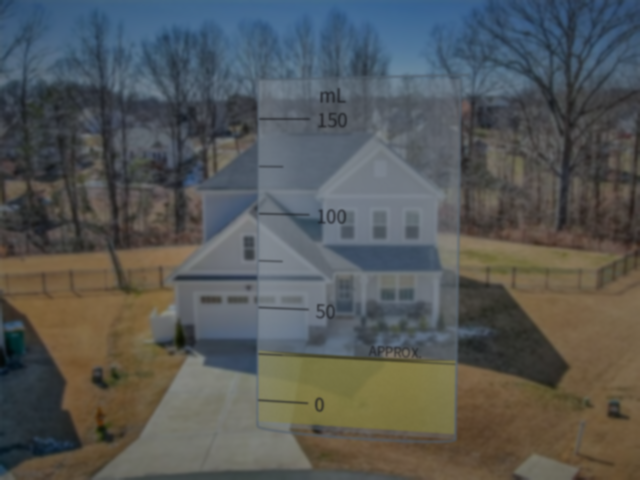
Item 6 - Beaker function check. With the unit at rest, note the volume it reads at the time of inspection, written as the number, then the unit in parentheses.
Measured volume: 25 (mL)
